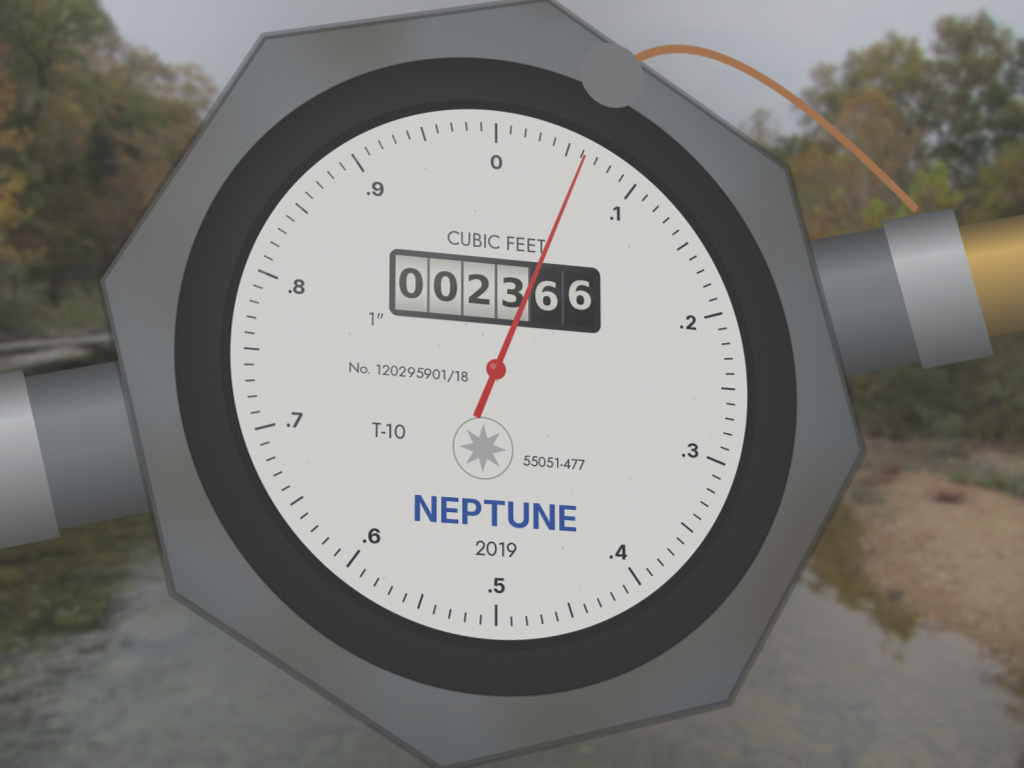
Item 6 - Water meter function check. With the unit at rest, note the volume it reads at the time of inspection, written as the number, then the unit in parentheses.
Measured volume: 2366.06 (ft³)
